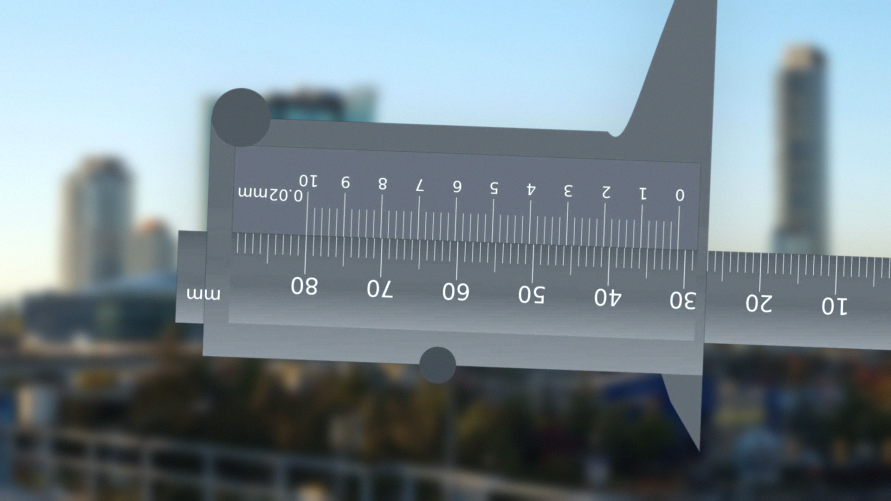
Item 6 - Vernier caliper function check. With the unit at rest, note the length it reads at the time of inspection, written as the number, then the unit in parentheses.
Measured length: 31.0 (mm)
